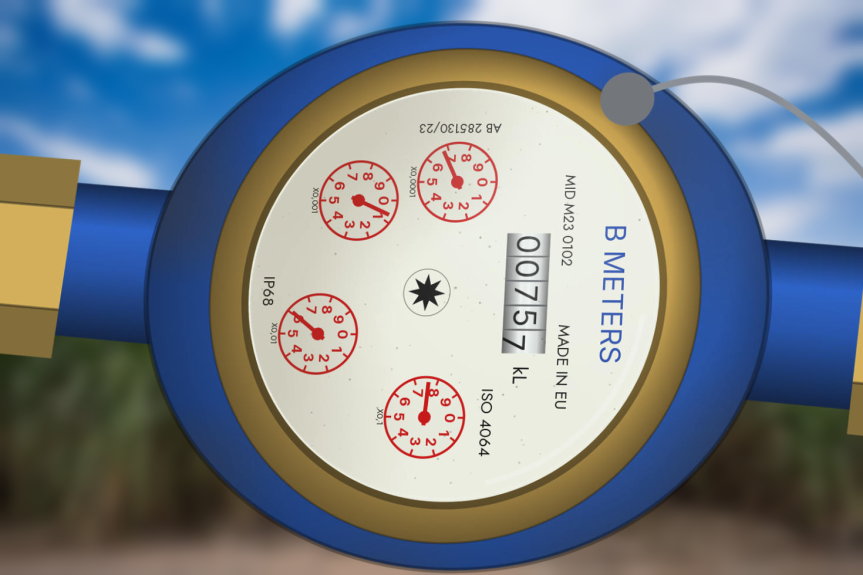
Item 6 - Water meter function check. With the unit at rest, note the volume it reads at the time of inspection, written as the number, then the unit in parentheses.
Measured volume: 756.7606 (kL)
